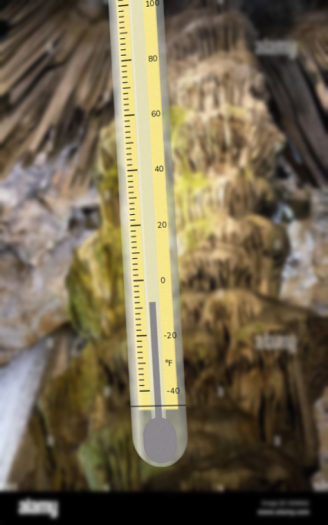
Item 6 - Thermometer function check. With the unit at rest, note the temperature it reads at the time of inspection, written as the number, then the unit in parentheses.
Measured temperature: -8 (°F)
